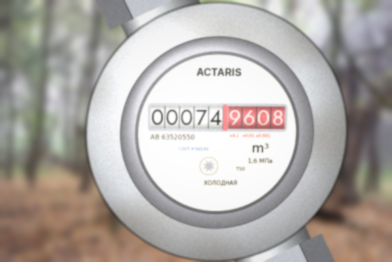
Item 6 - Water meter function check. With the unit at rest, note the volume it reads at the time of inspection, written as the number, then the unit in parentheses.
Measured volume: 74.9608 (m³)
